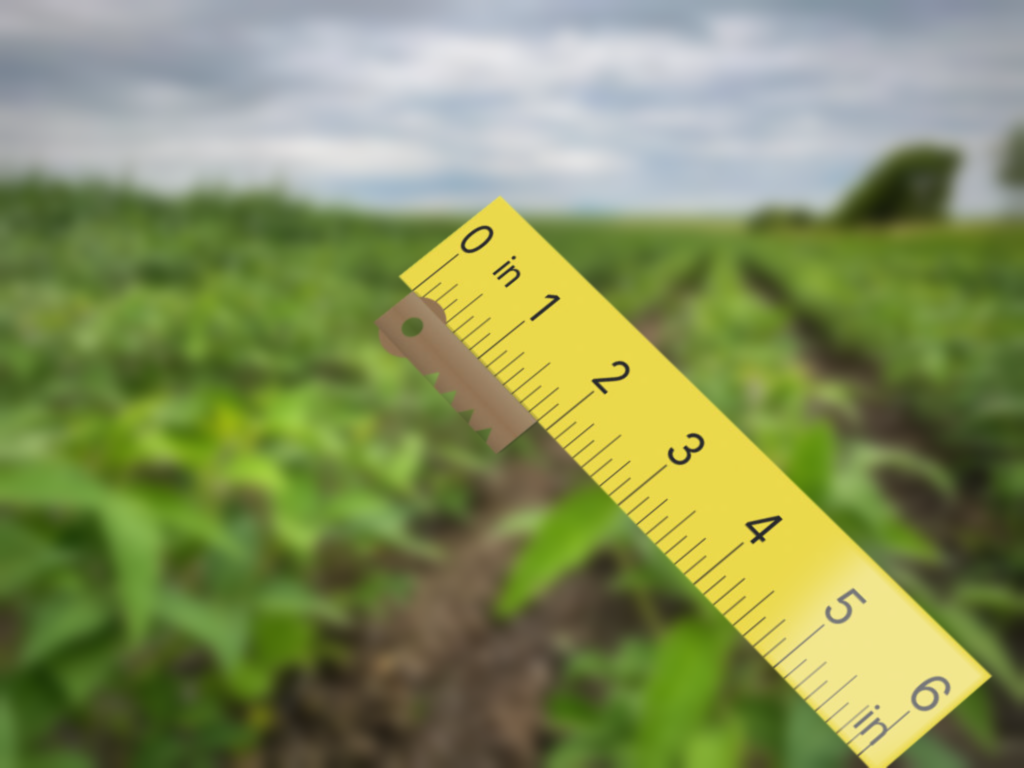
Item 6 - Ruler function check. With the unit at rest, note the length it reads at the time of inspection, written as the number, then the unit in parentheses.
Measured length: 1.875 (in)
